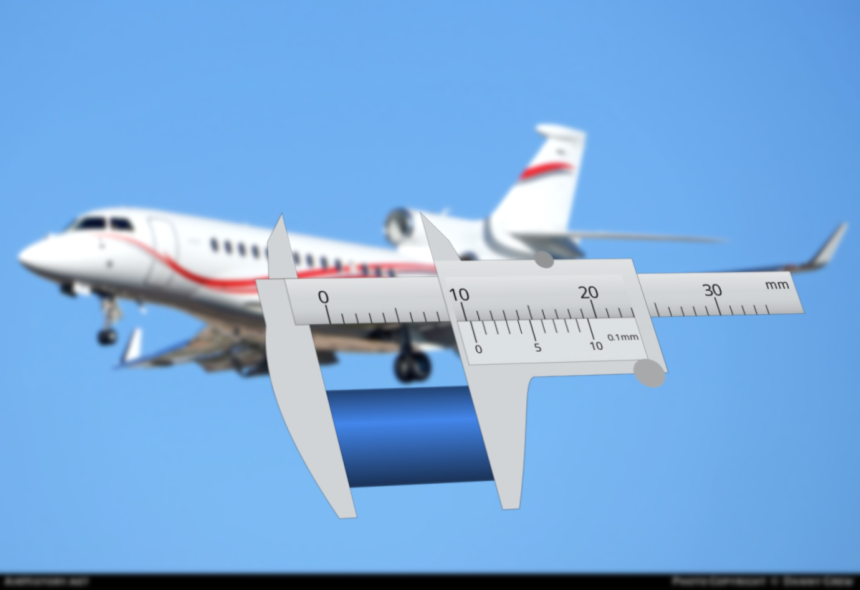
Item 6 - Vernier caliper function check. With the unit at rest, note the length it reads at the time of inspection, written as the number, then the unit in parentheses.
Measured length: 10.3 (mm)
